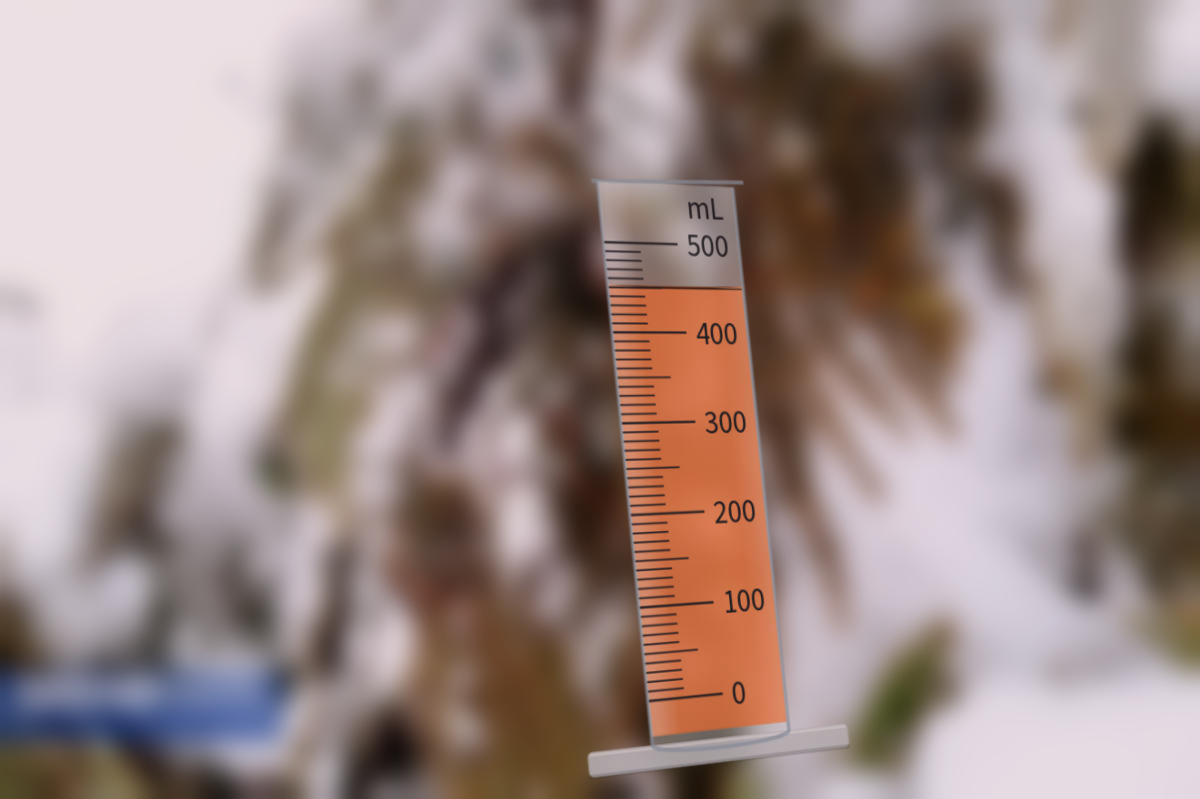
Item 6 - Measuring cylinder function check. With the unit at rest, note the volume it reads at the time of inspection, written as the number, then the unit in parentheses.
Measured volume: 450 (mL)
